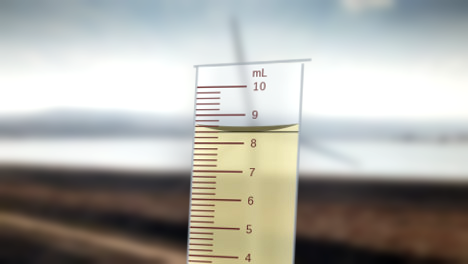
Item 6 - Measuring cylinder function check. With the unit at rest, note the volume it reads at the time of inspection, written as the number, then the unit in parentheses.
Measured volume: 8.4 (mL)
